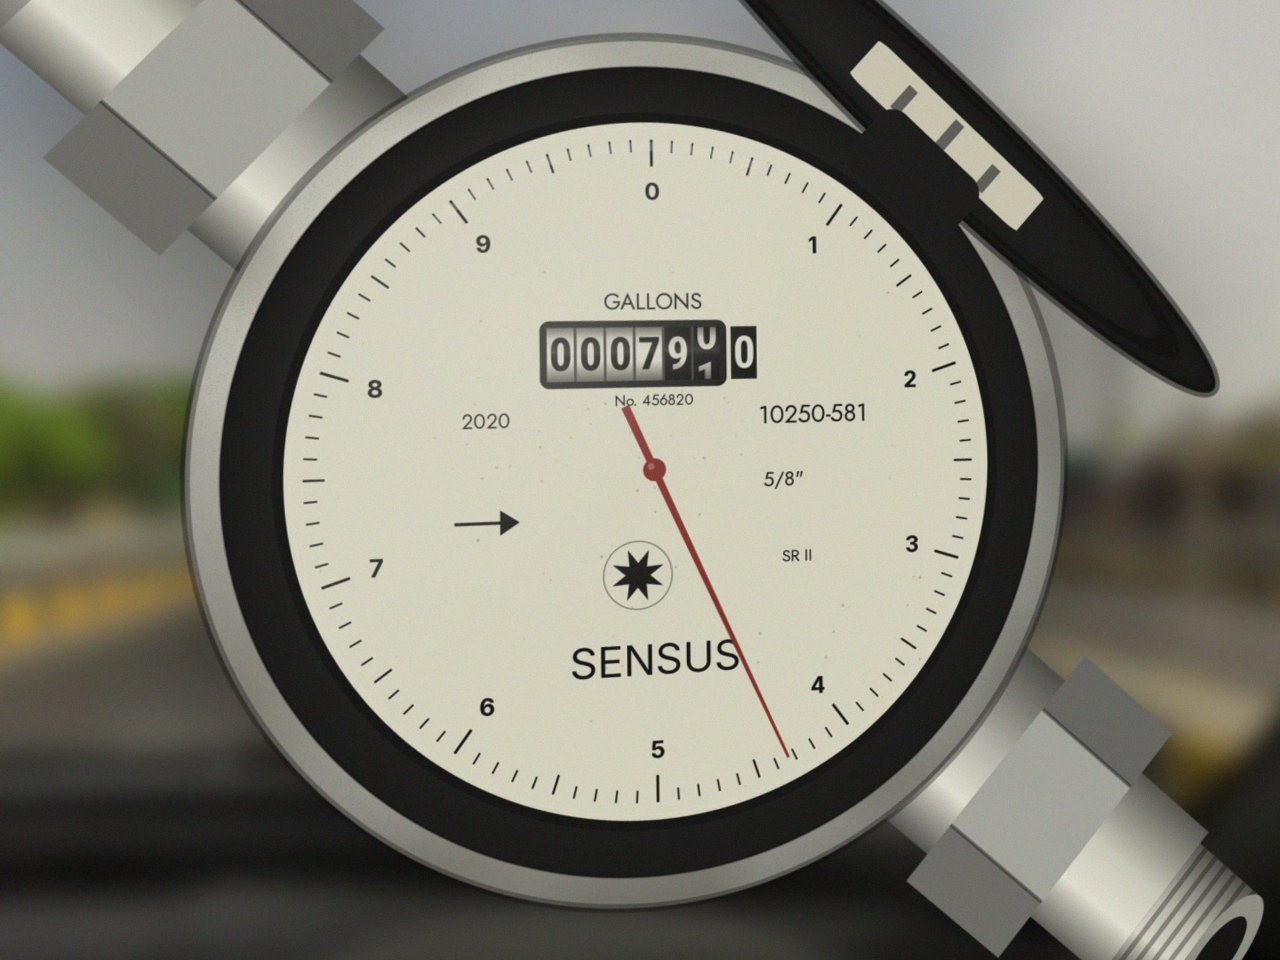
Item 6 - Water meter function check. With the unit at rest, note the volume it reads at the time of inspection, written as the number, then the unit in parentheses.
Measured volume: 7904.3 (gal)
